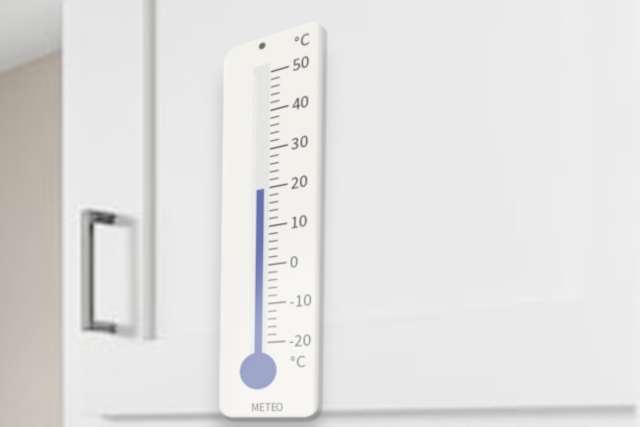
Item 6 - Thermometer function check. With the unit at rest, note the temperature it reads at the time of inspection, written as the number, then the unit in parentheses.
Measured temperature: 20 (°C)
